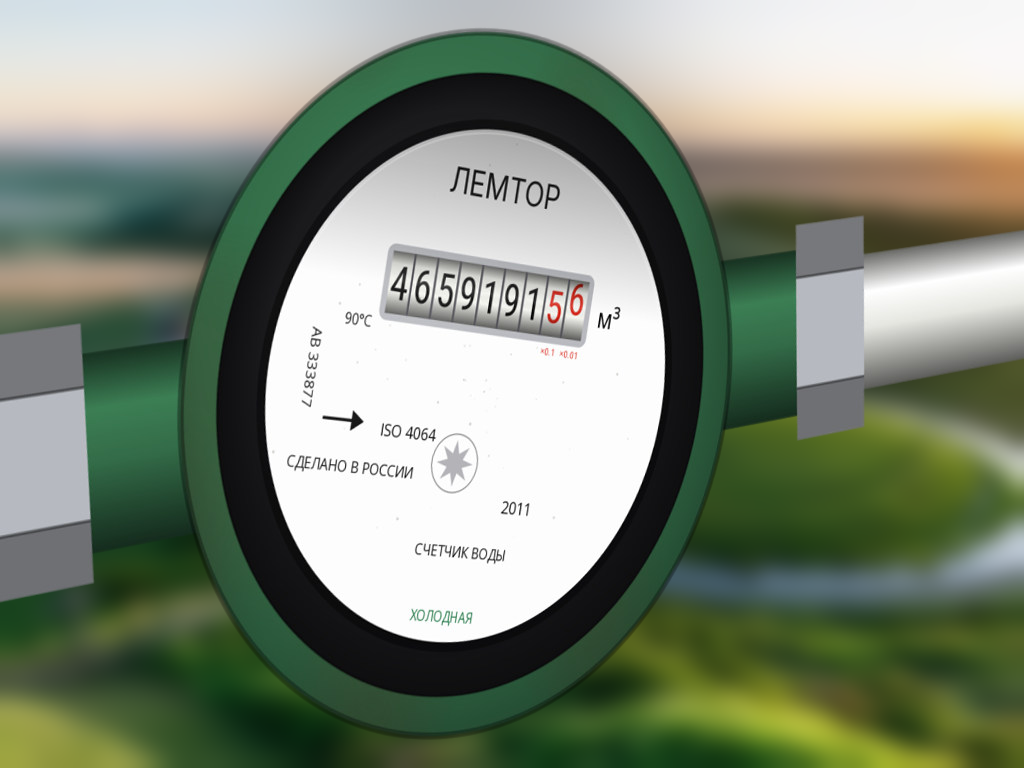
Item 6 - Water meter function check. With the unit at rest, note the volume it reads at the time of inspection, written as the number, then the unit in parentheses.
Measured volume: 4659191.56 (m³)
